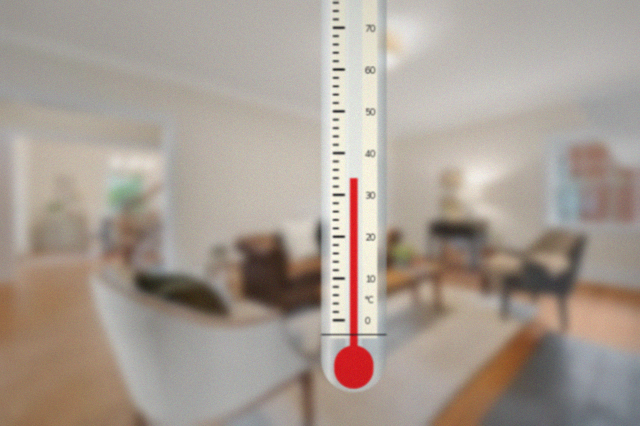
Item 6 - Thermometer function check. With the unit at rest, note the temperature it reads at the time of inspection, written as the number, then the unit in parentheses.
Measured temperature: 34 (°C)
